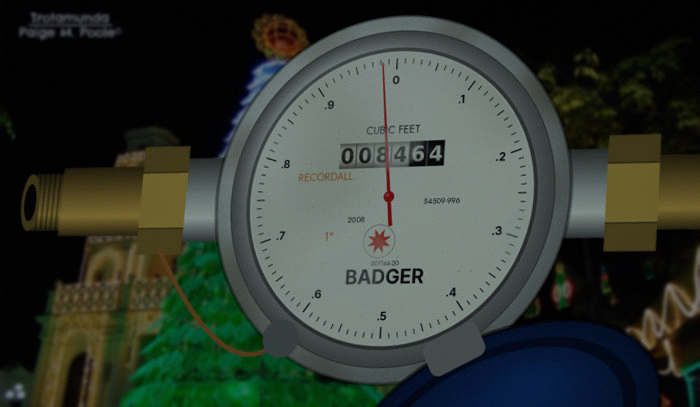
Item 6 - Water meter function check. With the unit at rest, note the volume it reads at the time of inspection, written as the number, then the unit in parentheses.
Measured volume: 8463.98 (ft³)
